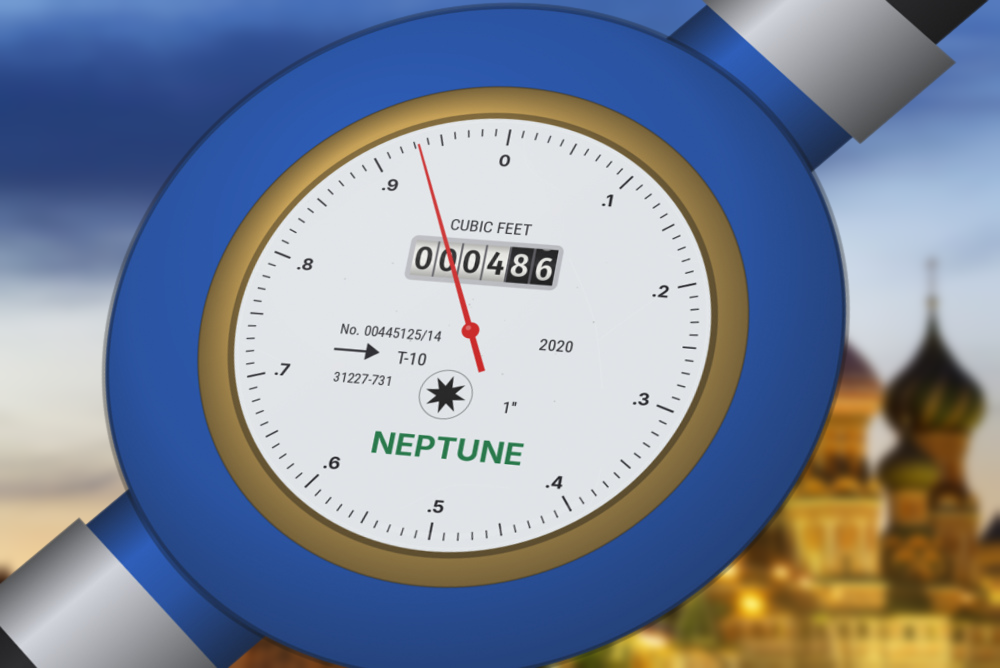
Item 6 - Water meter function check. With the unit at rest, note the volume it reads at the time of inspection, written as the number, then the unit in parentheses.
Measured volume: 485.93 (ft³)
